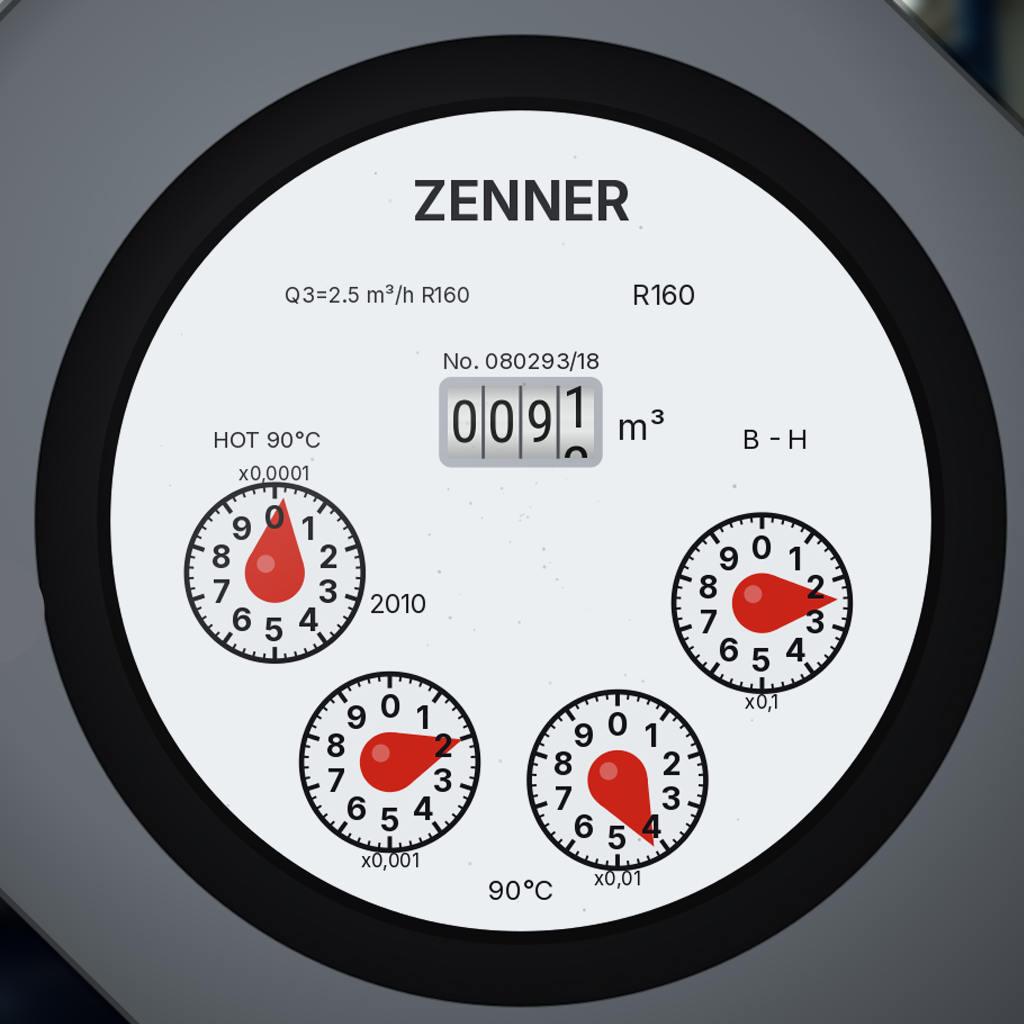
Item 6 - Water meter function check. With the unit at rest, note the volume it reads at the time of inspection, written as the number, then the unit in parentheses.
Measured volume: 91.2420 (m³)
